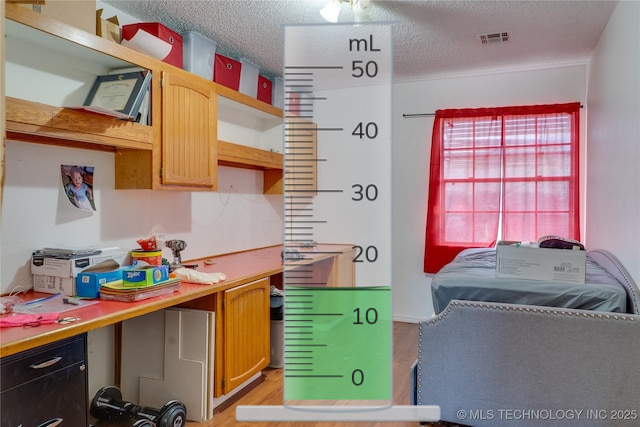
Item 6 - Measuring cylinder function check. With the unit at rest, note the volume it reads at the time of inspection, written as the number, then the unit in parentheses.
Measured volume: 14 (mL)
